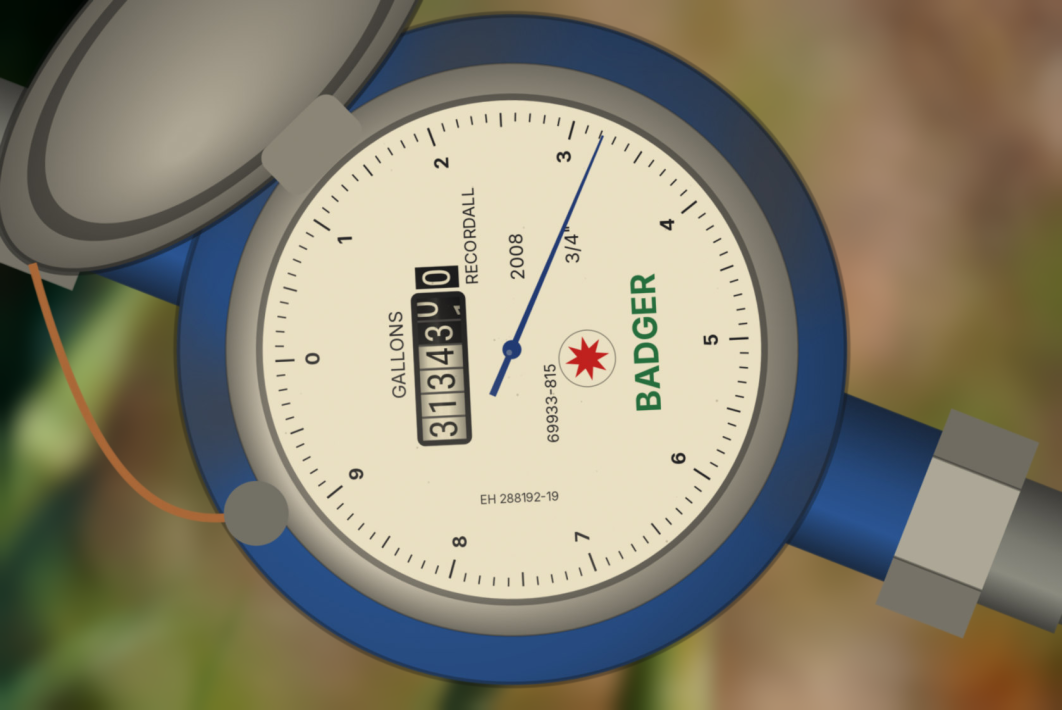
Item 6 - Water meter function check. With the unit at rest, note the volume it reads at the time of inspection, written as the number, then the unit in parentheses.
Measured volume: 3134303.2 (gal)
